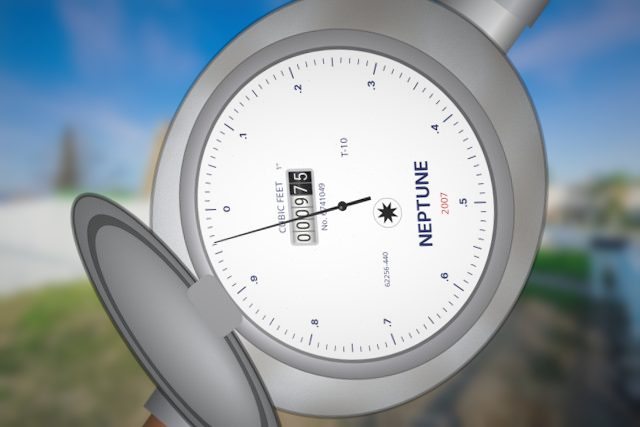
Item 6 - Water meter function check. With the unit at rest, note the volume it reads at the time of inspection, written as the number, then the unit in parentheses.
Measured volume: 974.96 (ft³)
